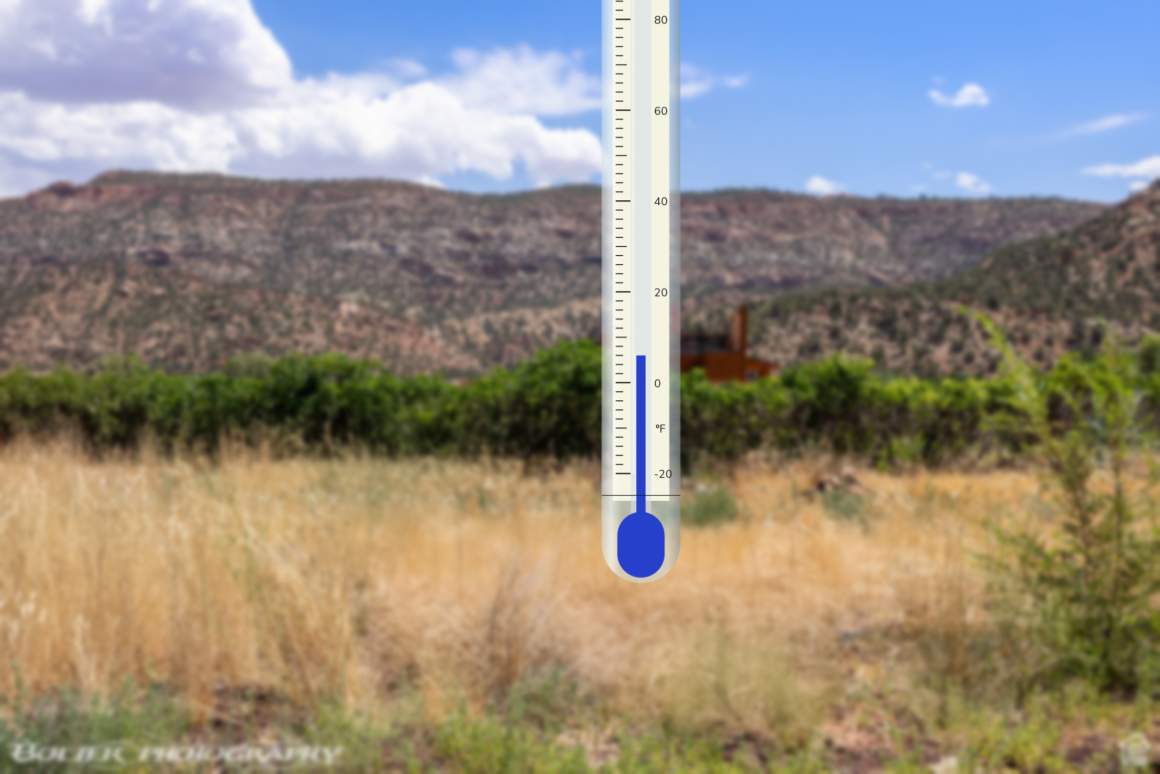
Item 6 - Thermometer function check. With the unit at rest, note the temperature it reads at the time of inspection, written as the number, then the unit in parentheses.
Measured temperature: 6 (°F)
